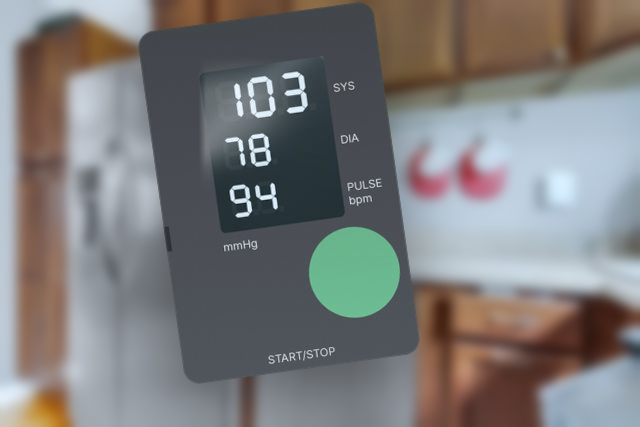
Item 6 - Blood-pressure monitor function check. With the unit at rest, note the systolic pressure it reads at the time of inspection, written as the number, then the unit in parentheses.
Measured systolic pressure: 103 (mmHg)
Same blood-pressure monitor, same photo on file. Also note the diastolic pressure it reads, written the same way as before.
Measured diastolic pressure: 78 (mmHg)
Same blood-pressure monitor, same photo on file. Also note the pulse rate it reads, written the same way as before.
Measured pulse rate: 94 (bpm)
